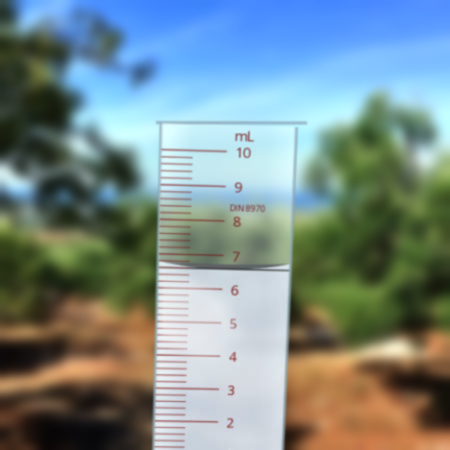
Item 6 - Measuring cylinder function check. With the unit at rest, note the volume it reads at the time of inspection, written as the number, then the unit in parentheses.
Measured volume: 6.6 (mL)
